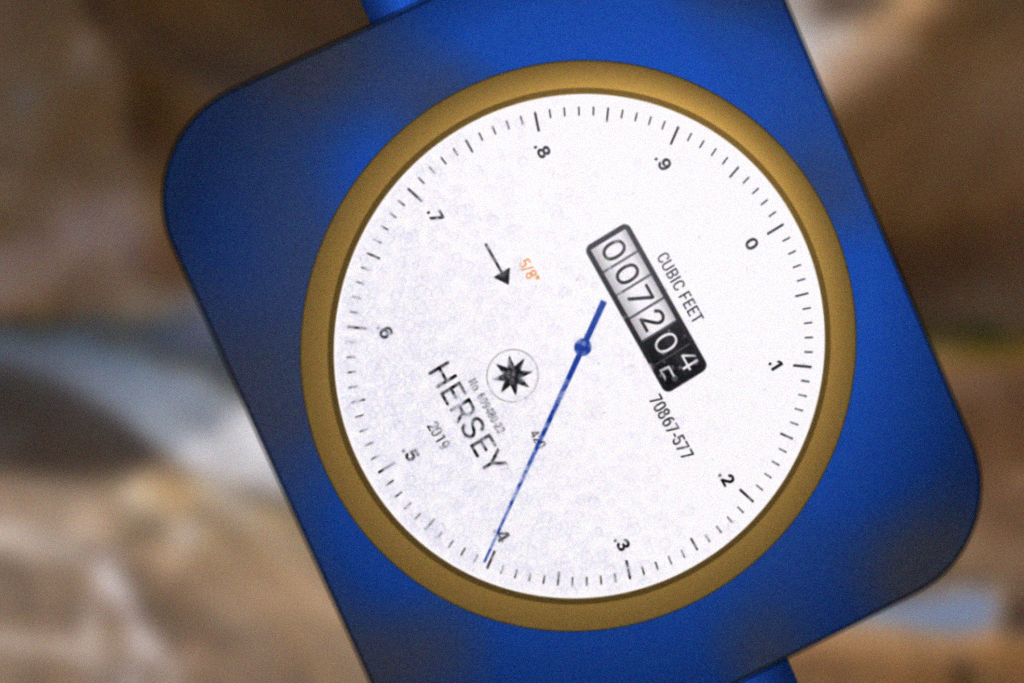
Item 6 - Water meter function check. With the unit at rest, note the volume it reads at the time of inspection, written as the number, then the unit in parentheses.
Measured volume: 7204.40 (ft³)
